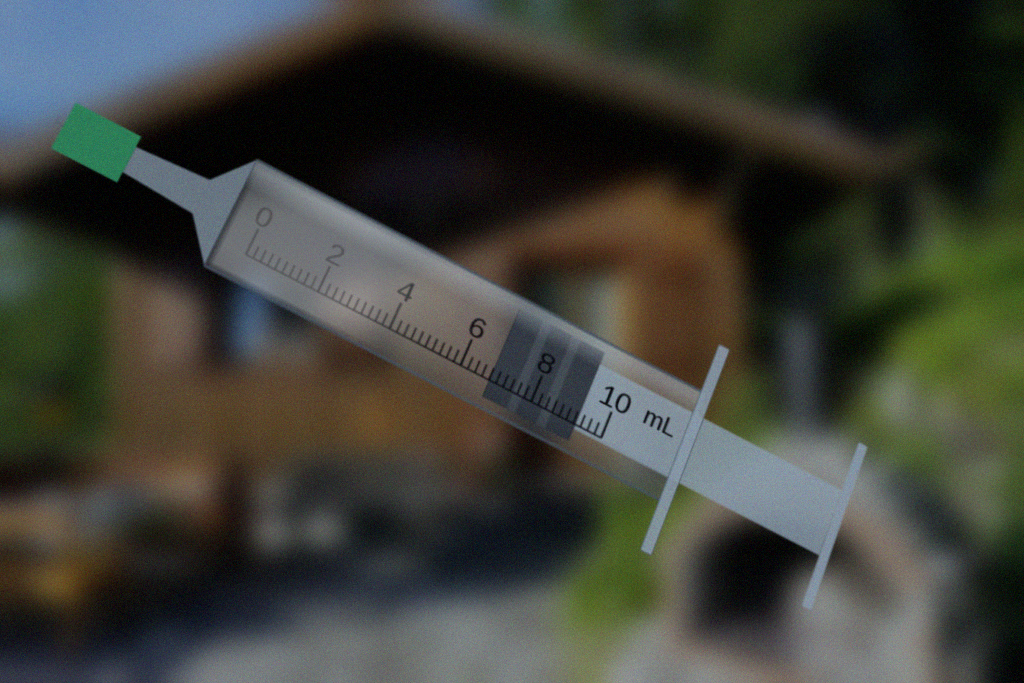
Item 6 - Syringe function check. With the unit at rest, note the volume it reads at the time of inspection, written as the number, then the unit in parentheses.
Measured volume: 6.8 (mL)
